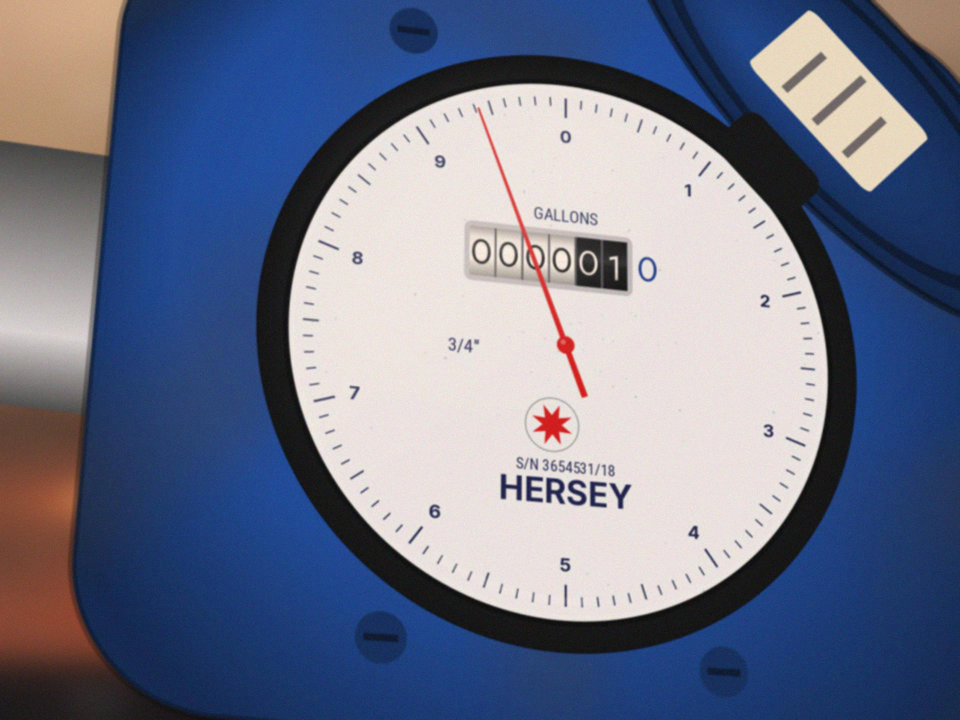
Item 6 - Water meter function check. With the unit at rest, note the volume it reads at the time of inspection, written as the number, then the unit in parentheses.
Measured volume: 9.4 (gal)
